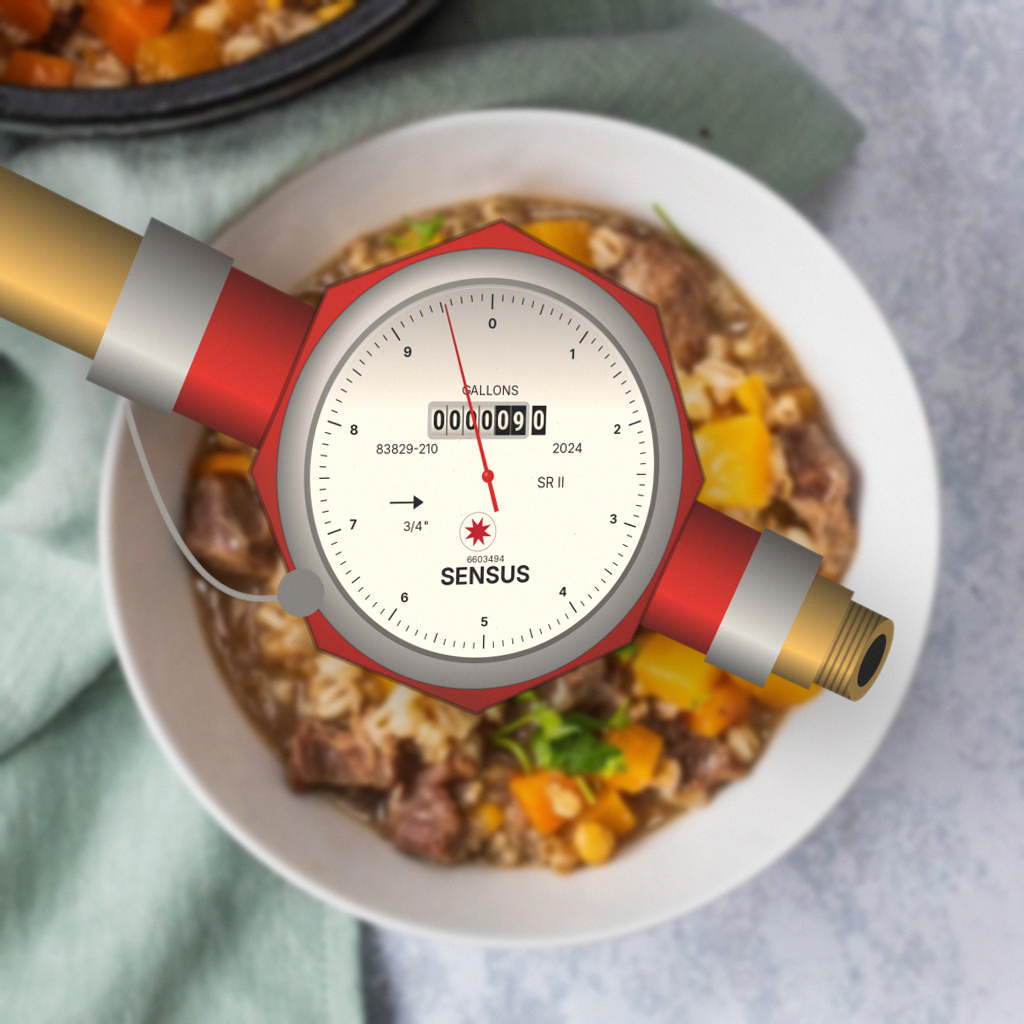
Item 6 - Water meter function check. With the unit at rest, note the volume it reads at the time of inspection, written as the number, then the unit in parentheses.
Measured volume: 89.5 (gal)
